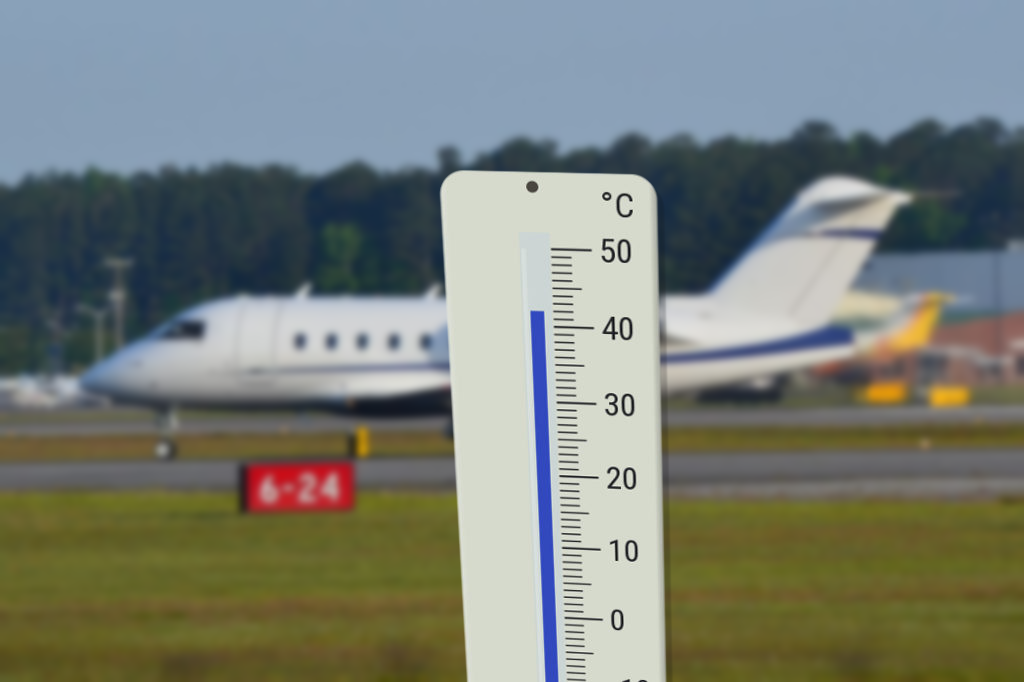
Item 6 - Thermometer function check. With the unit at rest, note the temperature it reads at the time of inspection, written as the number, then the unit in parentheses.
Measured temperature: 42 (°C)
